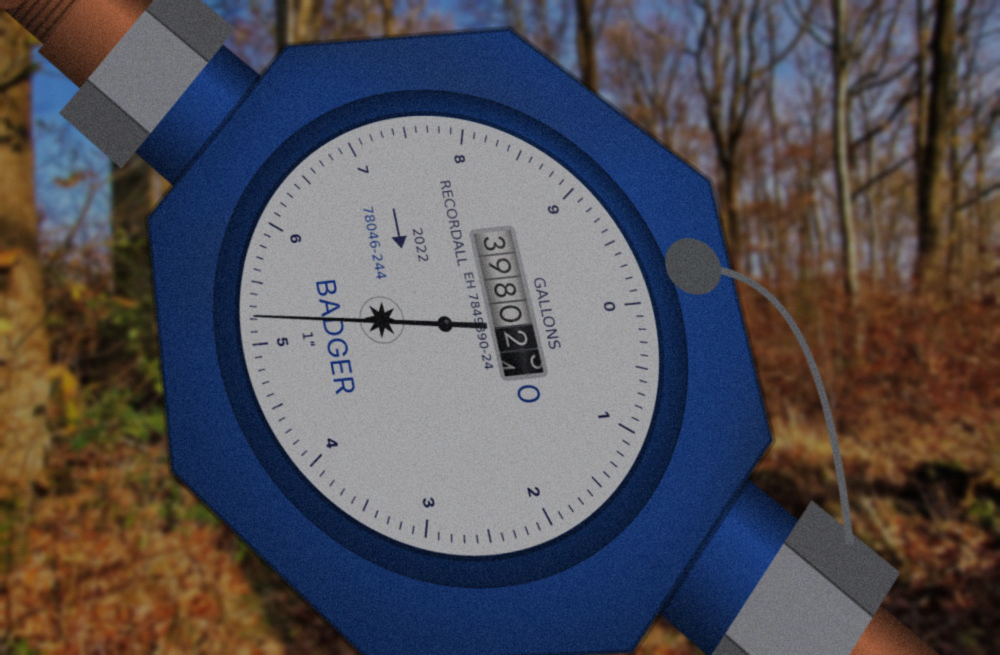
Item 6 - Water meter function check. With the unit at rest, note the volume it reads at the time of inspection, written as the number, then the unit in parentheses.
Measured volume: 3980235.2 (gal)
